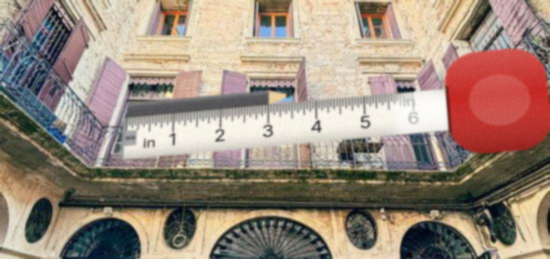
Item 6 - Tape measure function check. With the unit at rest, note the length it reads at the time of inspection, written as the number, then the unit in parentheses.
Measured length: 3.5 (in)
